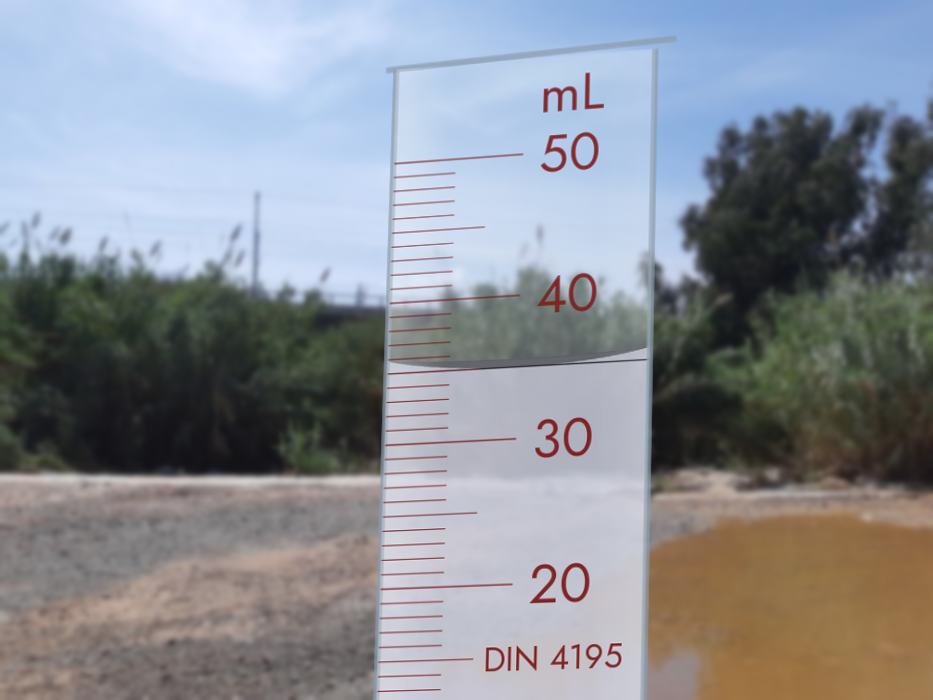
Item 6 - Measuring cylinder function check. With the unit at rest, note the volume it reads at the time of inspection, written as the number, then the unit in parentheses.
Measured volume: 35 (mL)
